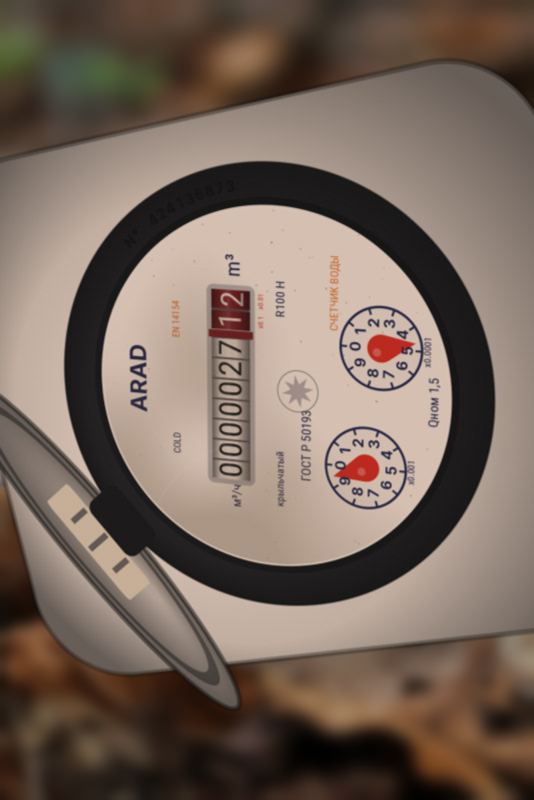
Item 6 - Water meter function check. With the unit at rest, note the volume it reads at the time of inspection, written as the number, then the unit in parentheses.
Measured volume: 27.1194 (m³)
